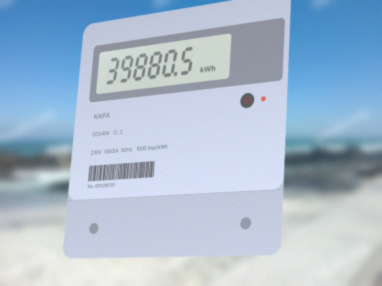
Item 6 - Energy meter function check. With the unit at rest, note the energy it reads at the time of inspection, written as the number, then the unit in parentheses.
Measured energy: 39880.5 (kWh)
